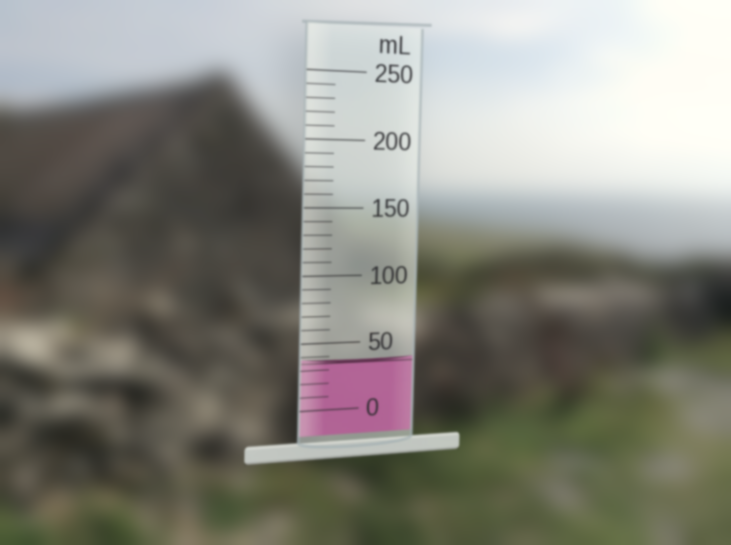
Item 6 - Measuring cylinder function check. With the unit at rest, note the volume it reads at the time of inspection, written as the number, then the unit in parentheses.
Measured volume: 35 (mL)
